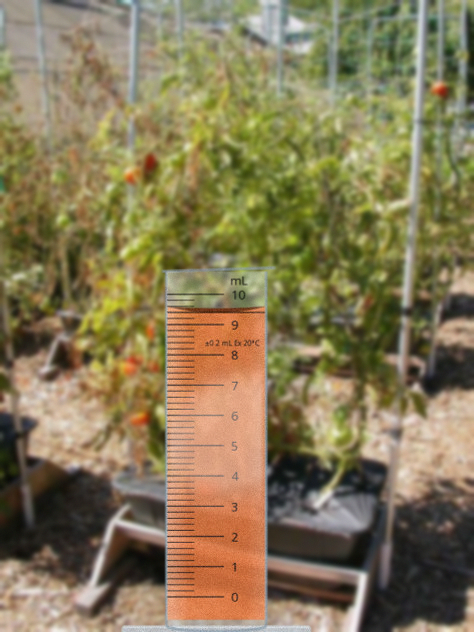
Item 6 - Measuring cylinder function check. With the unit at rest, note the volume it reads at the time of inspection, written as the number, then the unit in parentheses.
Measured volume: 9.4 (mL)
